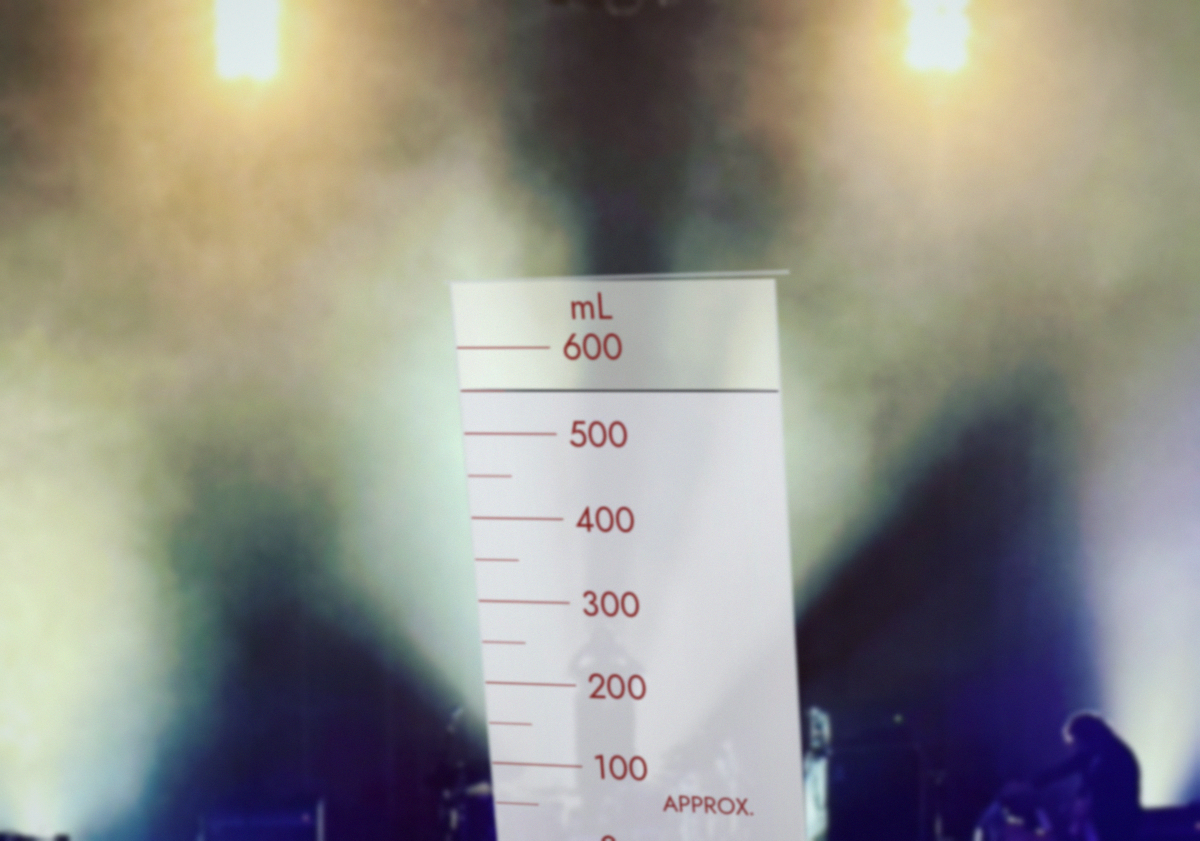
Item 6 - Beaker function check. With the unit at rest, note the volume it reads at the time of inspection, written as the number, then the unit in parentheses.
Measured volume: 550 (mL)
